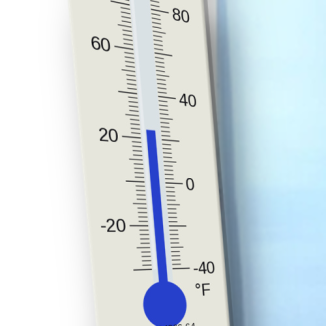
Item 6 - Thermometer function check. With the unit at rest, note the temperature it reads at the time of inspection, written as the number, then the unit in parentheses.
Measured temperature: 24 (°F)
